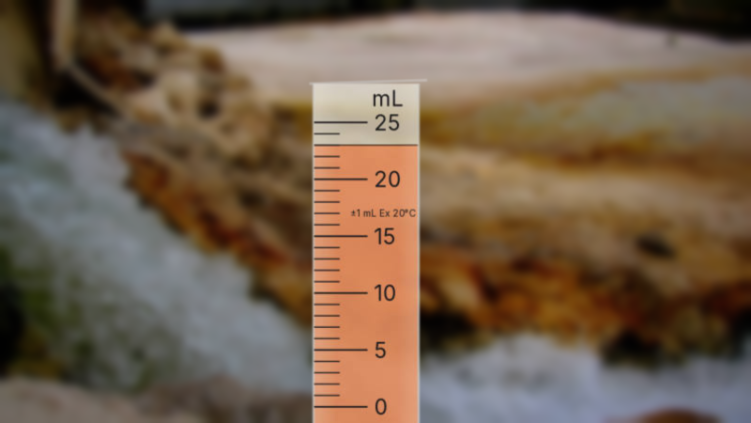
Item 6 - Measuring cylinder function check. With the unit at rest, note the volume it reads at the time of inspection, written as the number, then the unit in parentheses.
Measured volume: 23 (mL)
